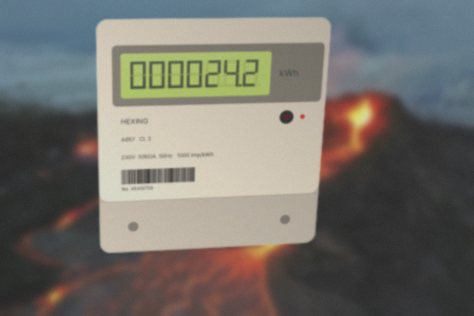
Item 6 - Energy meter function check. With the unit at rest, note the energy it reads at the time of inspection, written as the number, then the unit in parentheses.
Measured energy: 24.2 (kWh)
